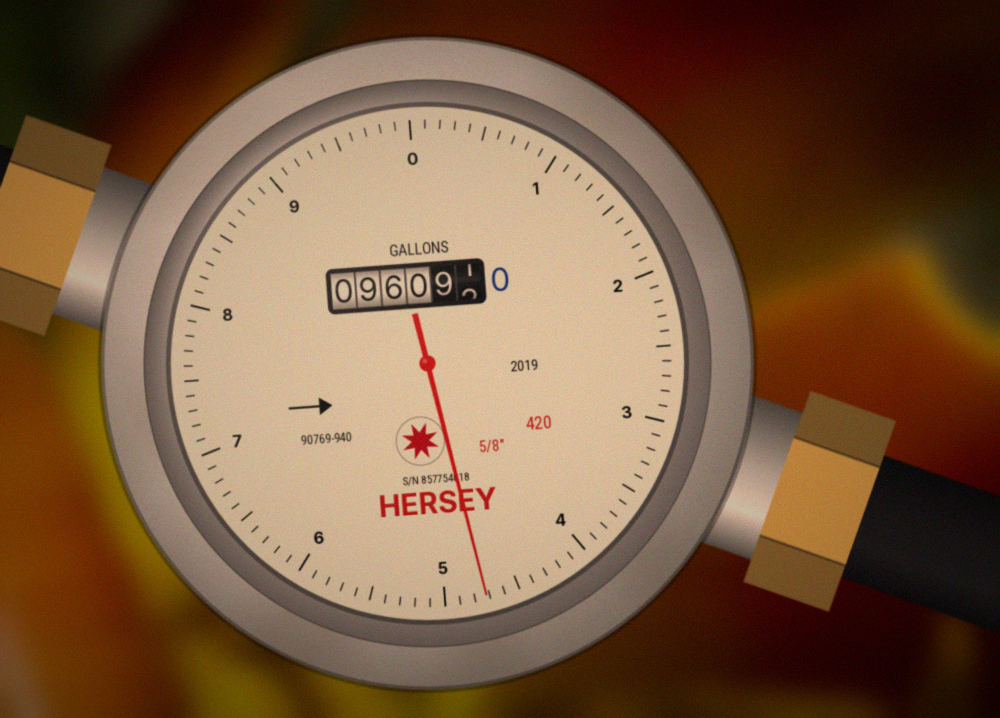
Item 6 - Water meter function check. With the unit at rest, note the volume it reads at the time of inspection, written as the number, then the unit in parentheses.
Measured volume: 960914.7 (gal)
